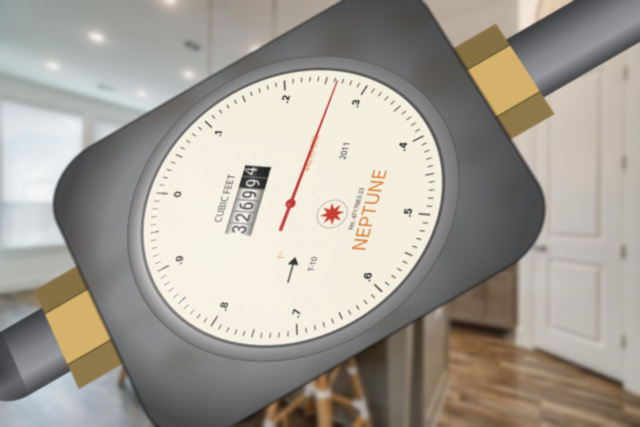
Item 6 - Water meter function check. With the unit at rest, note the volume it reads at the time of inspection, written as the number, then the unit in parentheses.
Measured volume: 326994.26 (ft³)
